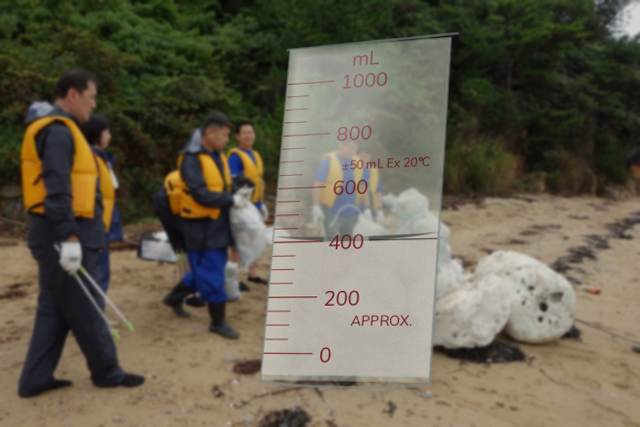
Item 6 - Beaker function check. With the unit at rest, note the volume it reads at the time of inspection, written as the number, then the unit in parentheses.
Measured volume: 400 (mL)
